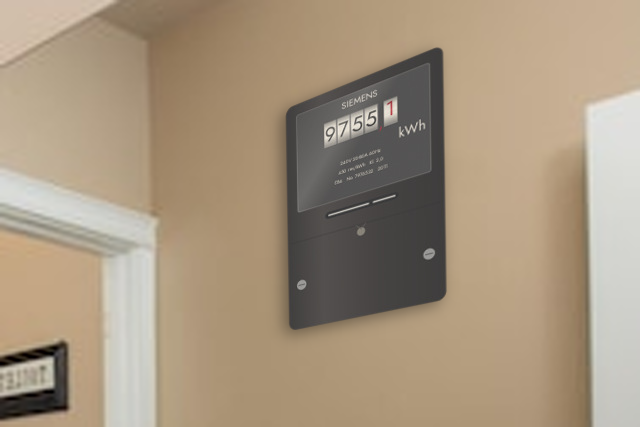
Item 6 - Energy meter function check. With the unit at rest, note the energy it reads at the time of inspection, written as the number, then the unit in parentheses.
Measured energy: 9755.1 (kWh)
